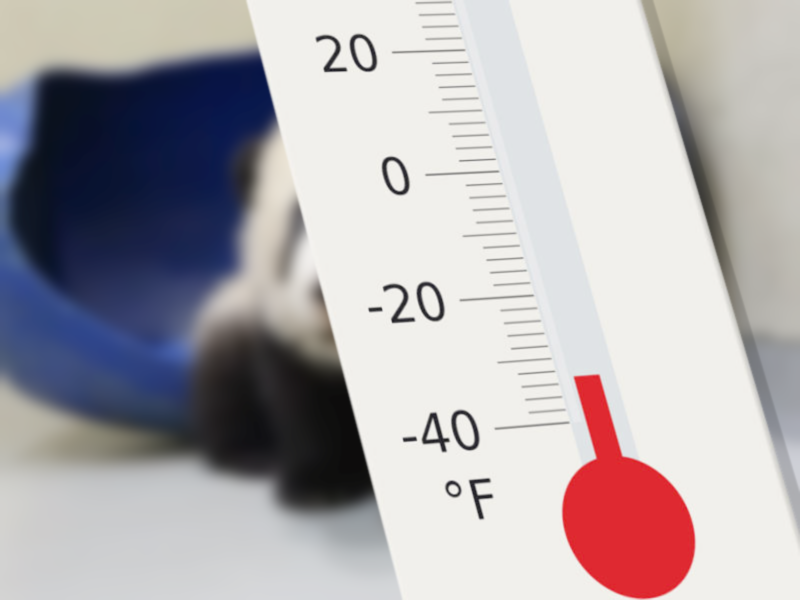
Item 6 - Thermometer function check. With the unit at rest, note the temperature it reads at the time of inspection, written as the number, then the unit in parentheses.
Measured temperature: -33 (°F)
